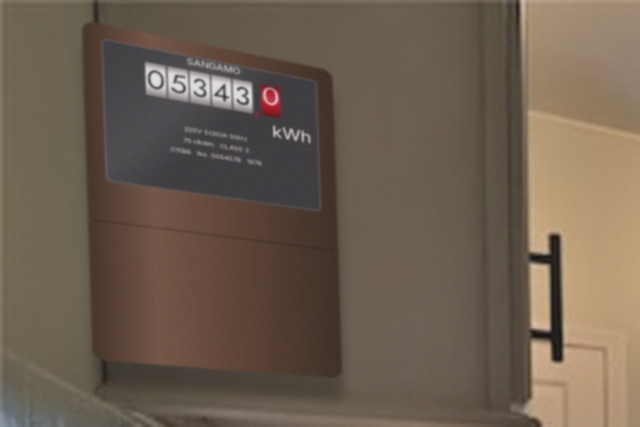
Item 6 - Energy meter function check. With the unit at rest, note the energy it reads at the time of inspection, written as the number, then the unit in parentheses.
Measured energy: 5343.0 (kWh)
